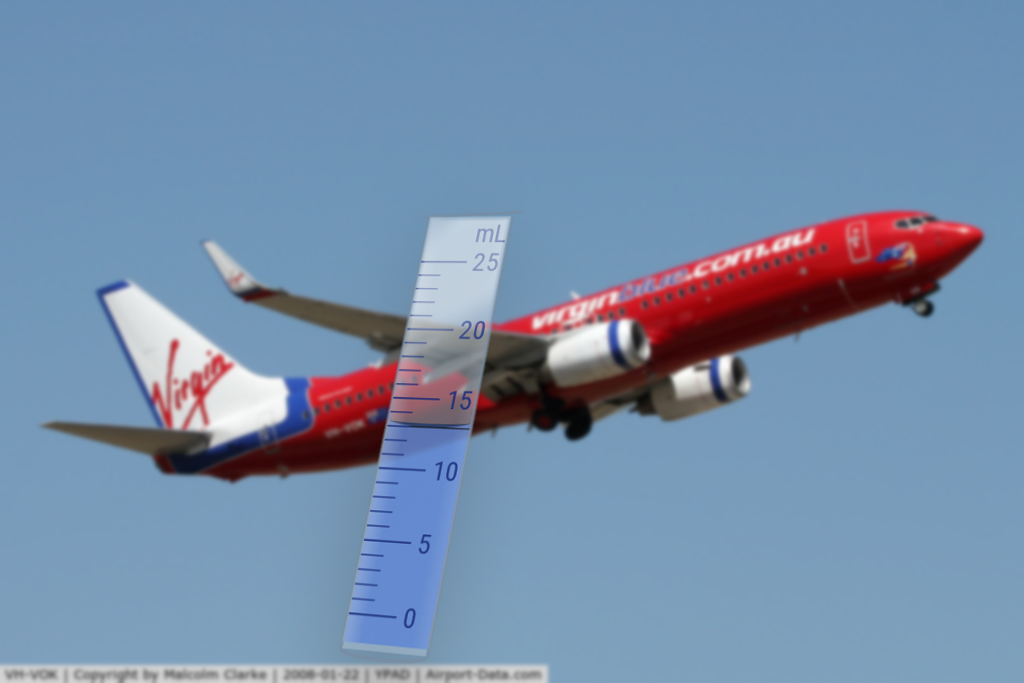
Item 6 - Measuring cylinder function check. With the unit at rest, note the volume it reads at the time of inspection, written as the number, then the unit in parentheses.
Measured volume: 13 (mL)
